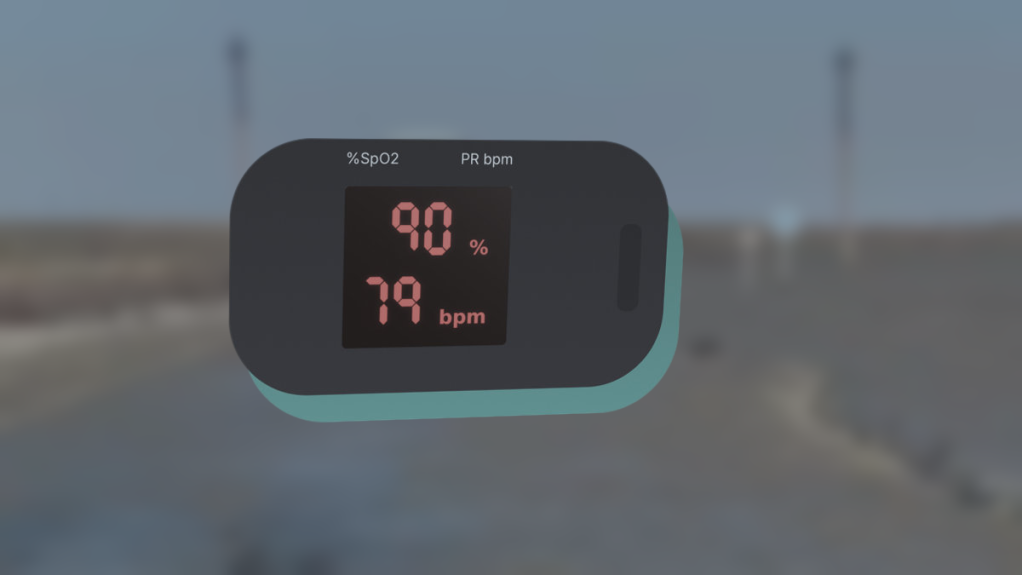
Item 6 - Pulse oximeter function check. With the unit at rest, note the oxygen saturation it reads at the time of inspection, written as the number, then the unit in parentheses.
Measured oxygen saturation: 90 (%)
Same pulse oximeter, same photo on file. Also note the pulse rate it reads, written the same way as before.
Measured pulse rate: 79 (bpm)
